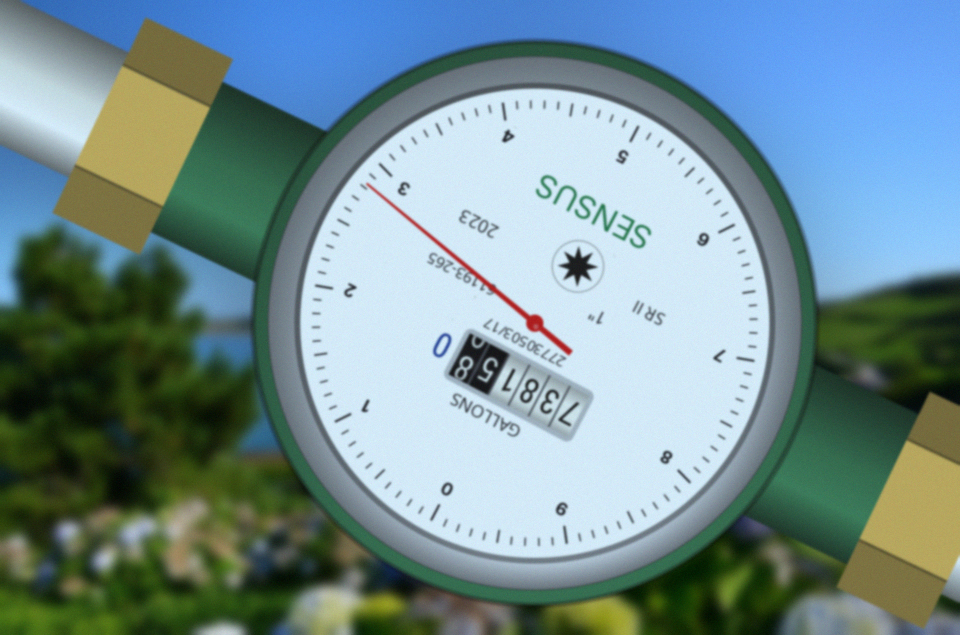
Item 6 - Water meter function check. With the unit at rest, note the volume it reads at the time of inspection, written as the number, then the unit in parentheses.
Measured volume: 7381582.8 (gal)
